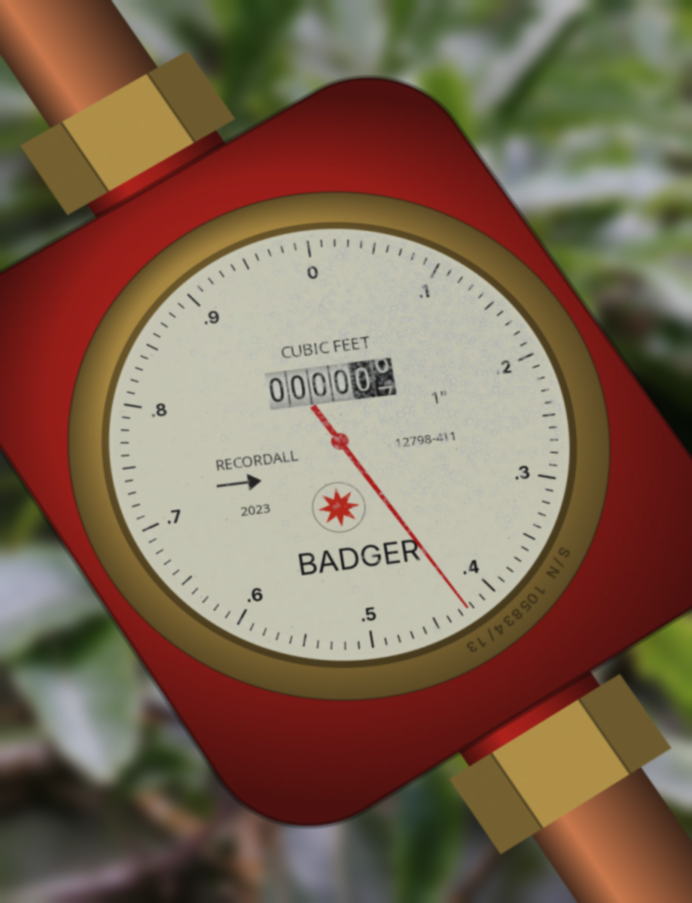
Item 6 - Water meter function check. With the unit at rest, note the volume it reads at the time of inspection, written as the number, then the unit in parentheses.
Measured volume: 6.42 (ft³)
